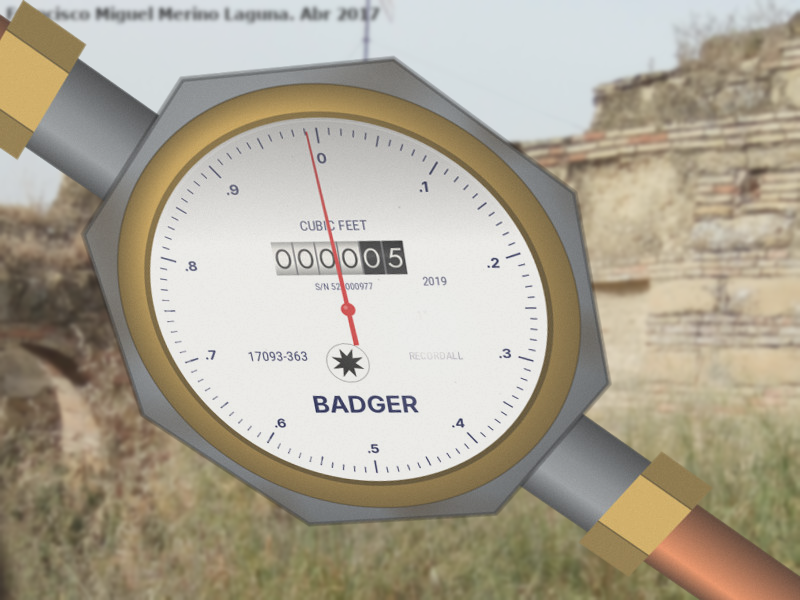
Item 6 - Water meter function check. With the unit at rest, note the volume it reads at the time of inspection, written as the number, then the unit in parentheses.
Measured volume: 4.99 (ft³)
